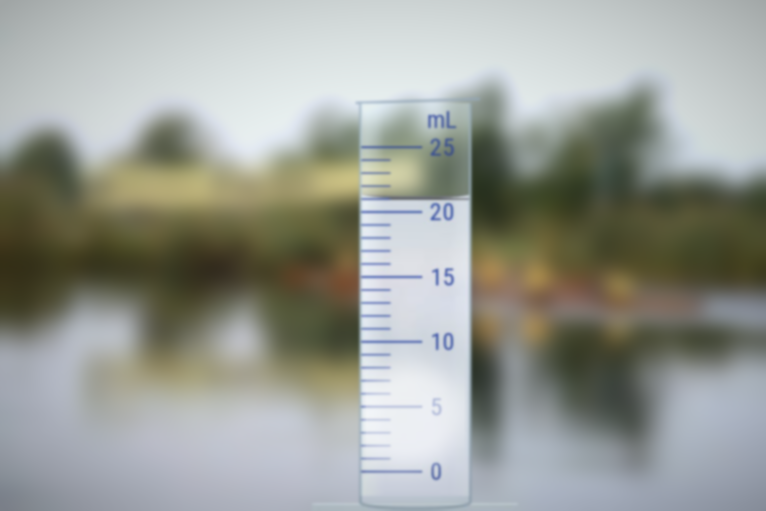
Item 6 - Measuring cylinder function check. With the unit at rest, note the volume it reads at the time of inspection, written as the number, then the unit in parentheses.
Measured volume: 21 (mL)
